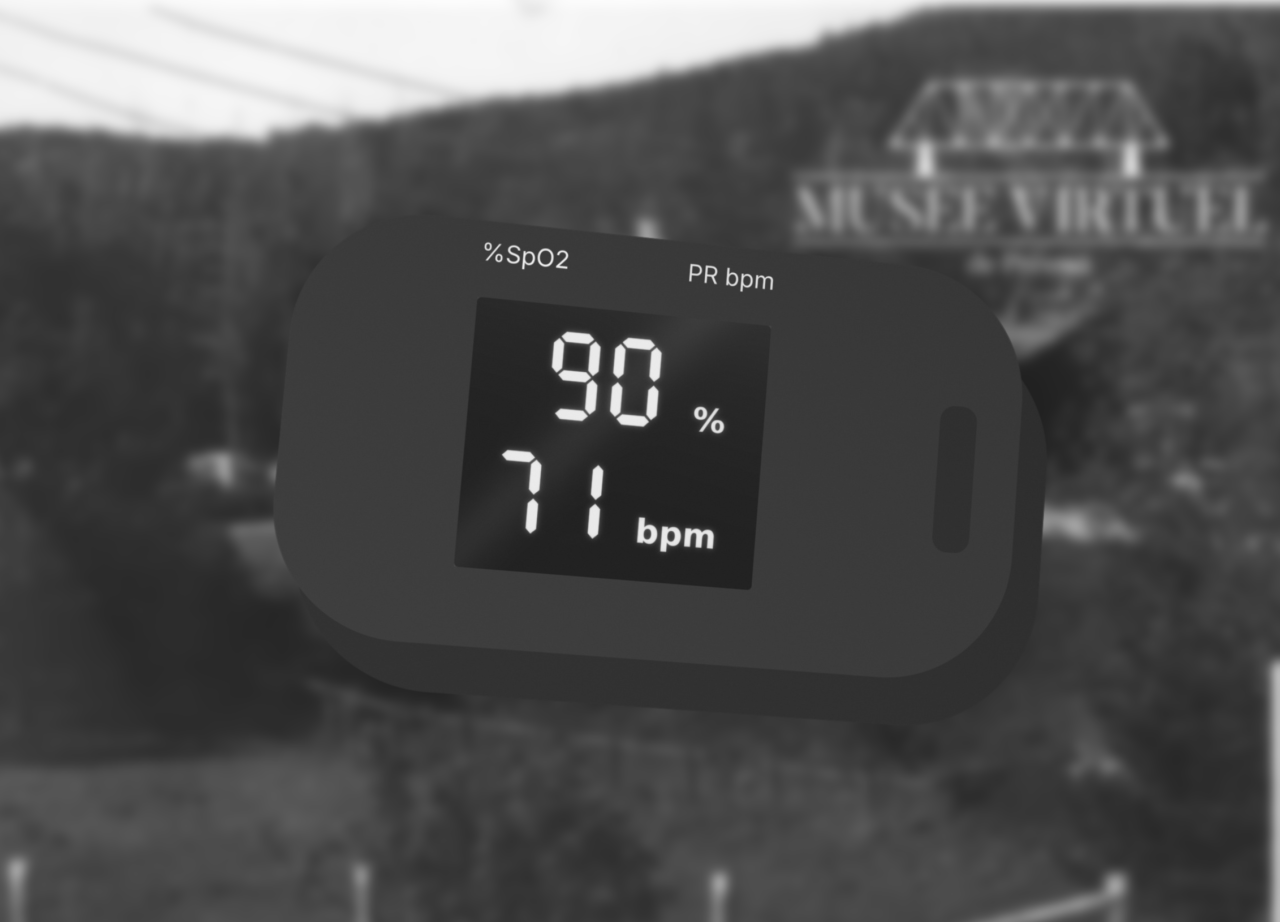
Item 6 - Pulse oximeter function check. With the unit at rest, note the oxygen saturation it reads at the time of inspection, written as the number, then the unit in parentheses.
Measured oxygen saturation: 90 (%)
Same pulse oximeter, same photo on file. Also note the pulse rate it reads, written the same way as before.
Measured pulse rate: 71 (bpm)
